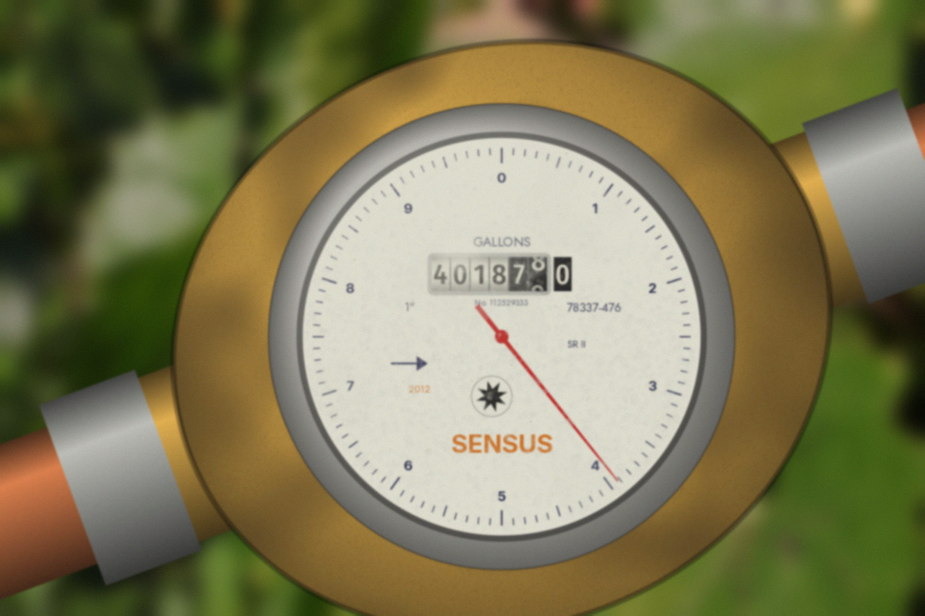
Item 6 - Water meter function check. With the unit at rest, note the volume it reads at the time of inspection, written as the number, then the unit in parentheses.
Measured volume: 4018783.9 (gal)
